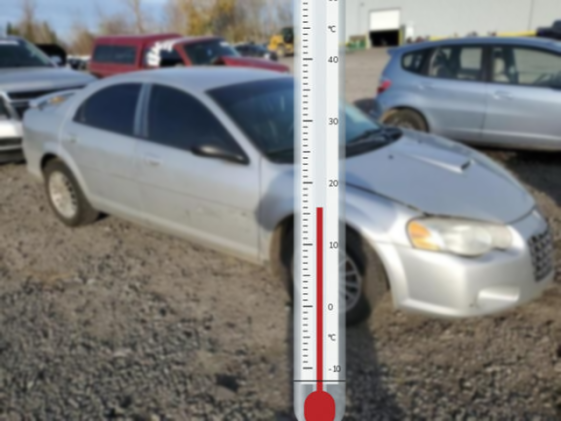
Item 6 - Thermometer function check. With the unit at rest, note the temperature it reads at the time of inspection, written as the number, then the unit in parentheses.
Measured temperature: 16 (°C)
